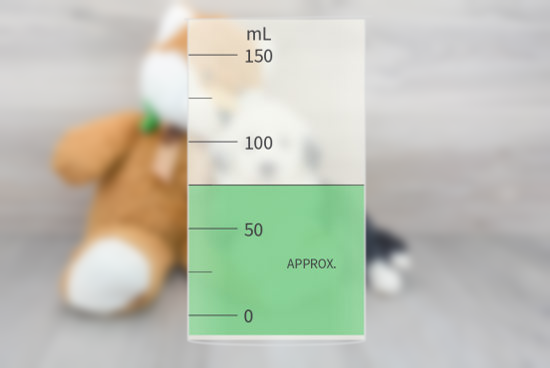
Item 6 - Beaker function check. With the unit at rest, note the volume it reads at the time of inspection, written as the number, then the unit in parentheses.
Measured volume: 75 (mL)
